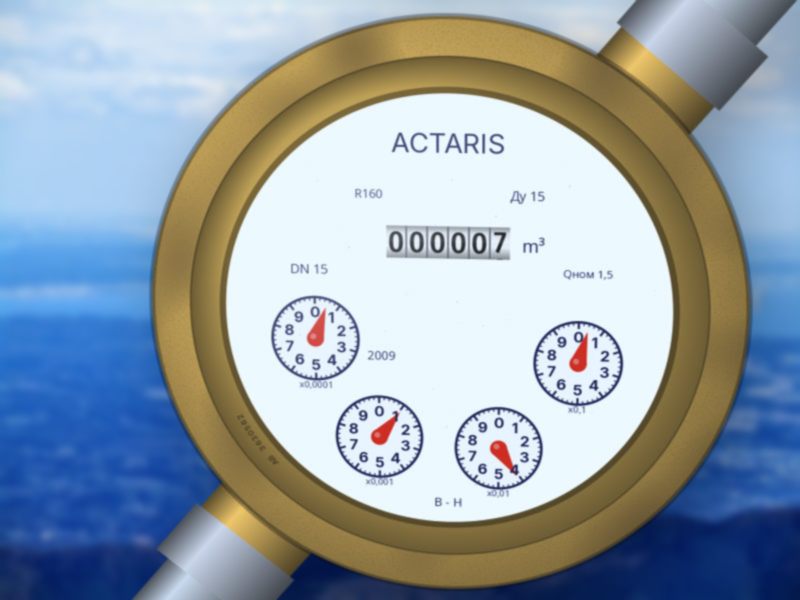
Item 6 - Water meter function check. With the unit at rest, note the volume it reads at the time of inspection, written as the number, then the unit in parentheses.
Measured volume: 7.0410 (m³)
